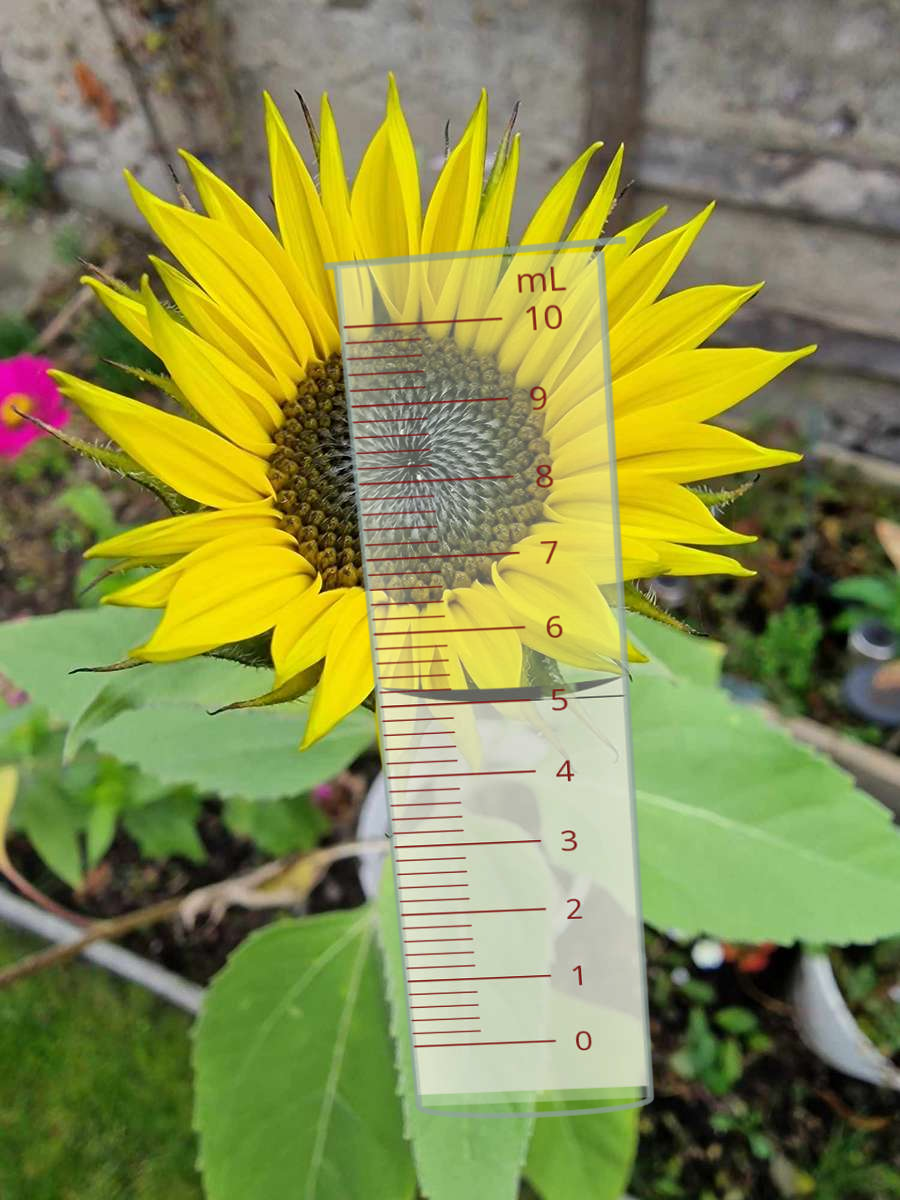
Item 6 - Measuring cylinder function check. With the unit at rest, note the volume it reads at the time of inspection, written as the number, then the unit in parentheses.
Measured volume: 5 (mL)
